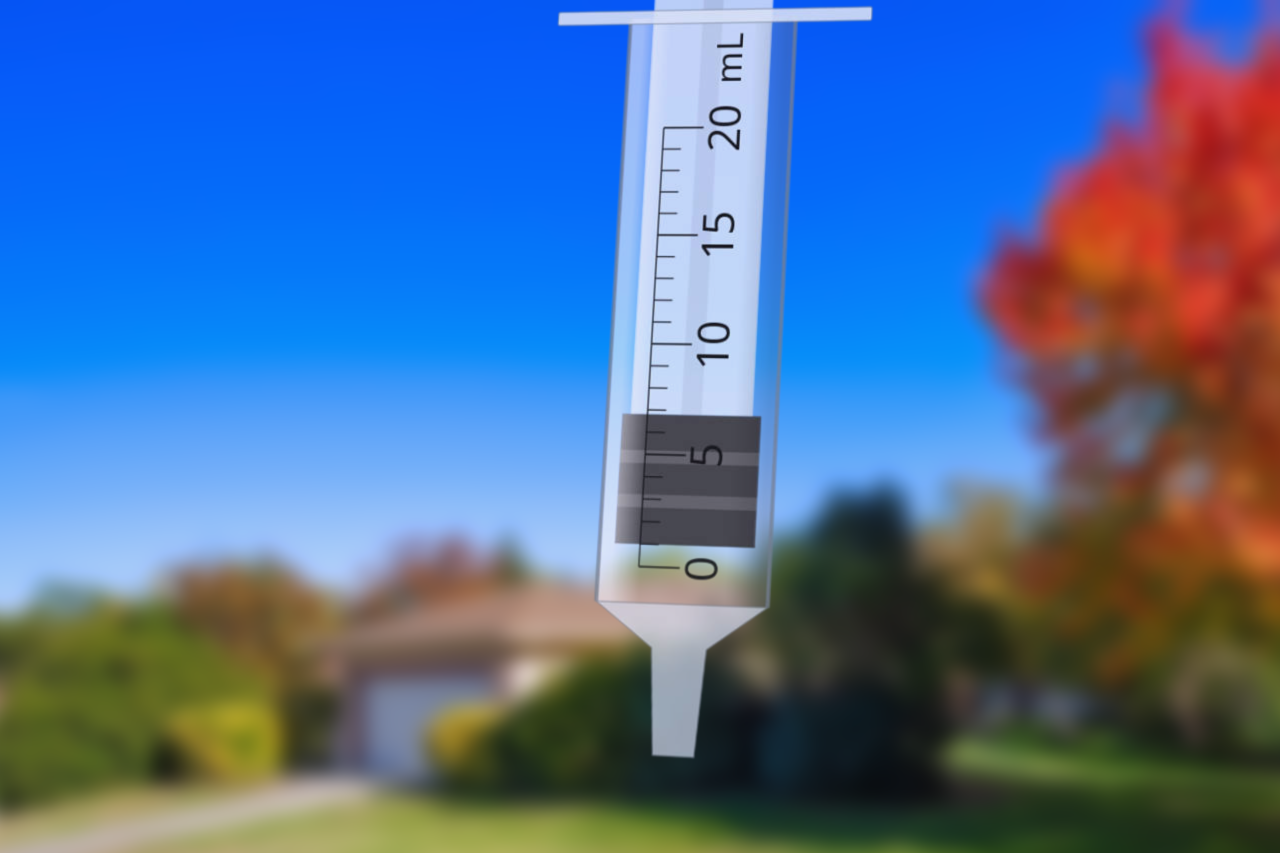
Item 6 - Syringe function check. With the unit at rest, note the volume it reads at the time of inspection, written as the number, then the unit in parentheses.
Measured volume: 1 (mL)
